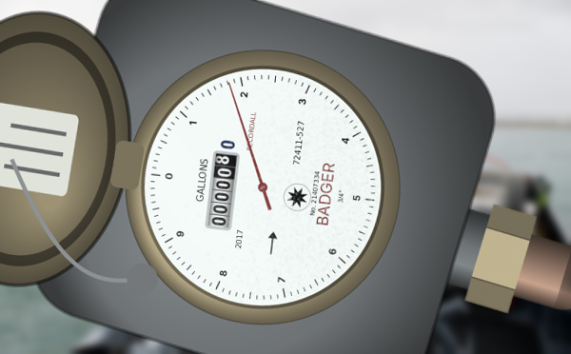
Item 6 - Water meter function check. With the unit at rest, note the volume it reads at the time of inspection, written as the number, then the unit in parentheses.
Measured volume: 81.8 (gal)
